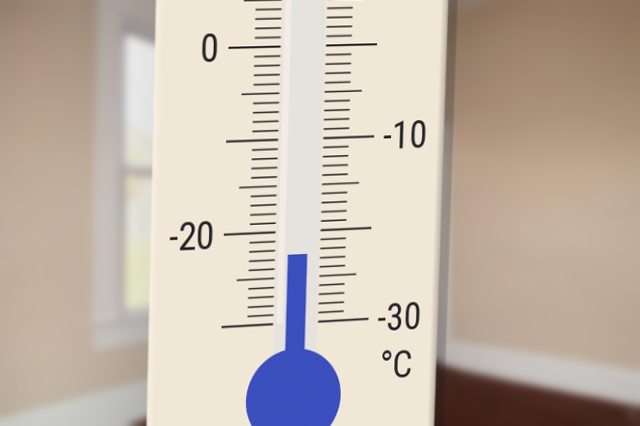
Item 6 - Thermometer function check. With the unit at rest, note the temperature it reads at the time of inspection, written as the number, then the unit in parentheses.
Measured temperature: -22.5 (°C)
